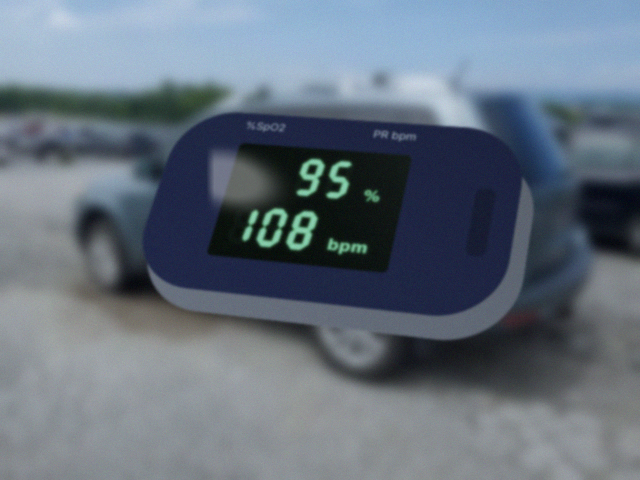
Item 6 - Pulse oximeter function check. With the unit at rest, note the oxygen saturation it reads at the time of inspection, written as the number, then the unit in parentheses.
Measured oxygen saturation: 95 (%)
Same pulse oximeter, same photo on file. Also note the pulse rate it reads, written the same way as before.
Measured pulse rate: 108 (bpm)
